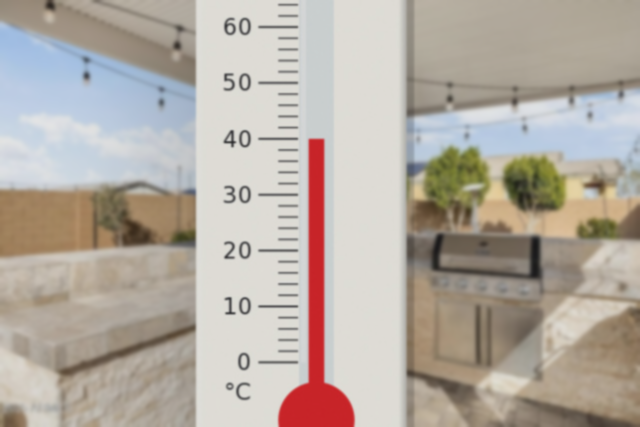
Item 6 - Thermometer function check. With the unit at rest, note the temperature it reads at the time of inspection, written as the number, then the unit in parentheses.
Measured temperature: 40 (°C)
